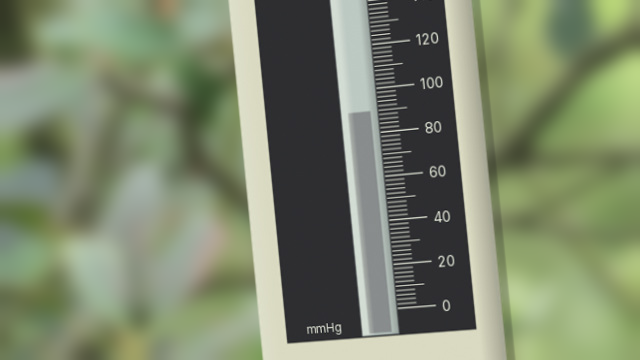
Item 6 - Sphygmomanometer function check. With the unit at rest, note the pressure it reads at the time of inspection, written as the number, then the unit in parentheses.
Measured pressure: 90 (mmHg)
